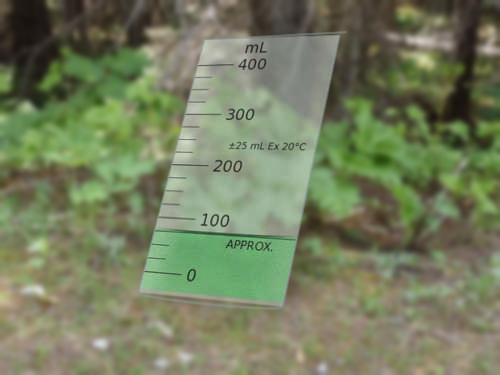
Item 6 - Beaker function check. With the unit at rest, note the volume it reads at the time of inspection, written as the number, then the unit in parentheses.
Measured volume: 75 (mL)
